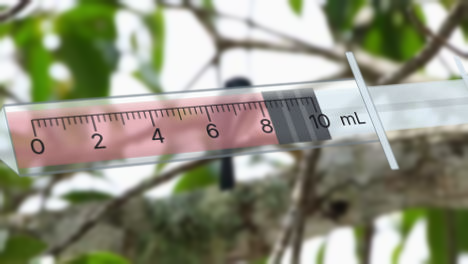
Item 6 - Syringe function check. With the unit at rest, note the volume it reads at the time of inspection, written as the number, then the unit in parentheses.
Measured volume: 8.2 (mL)
